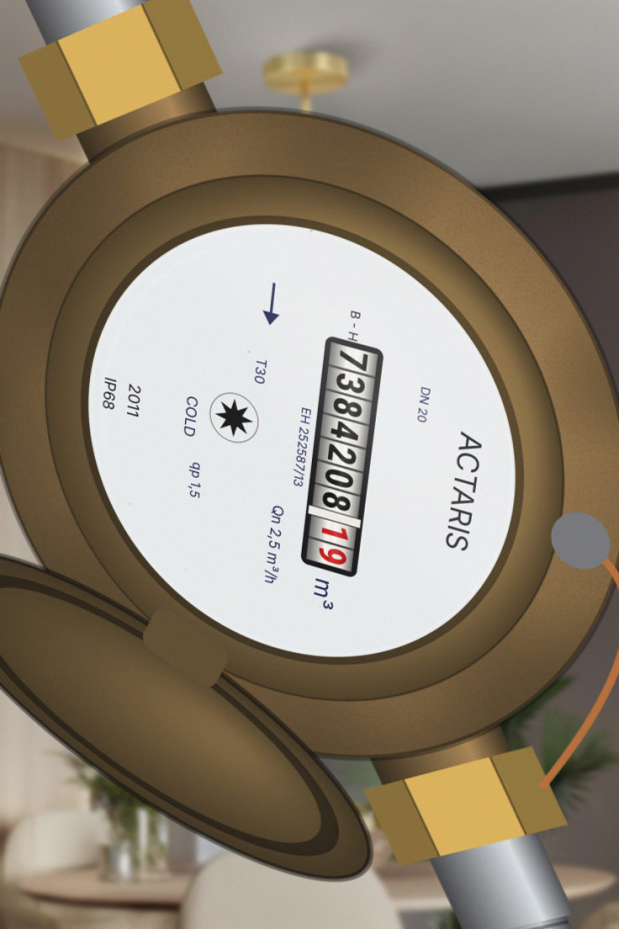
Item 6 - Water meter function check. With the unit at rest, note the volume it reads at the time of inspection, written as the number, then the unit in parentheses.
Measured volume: 7384208.19 (m³)
